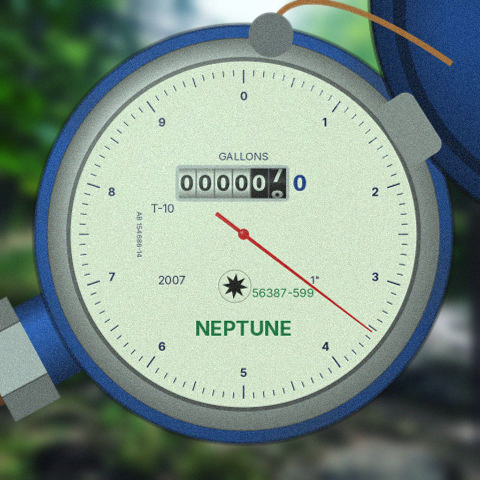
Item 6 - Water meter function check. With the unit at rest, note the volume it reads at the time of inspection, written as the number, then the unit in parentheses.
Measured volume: 73.5 (gal)
